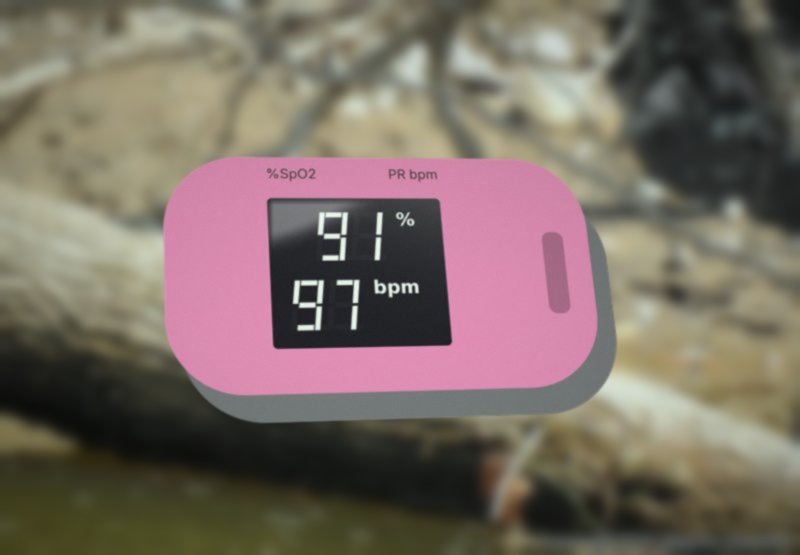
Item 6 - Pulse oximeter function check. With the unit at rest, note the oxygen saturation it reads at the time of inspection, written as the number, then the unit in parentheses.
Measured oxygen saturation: 91 (%)
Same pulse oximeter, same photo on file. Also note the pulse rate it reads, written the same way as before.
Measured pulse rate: 97 (bpm)
